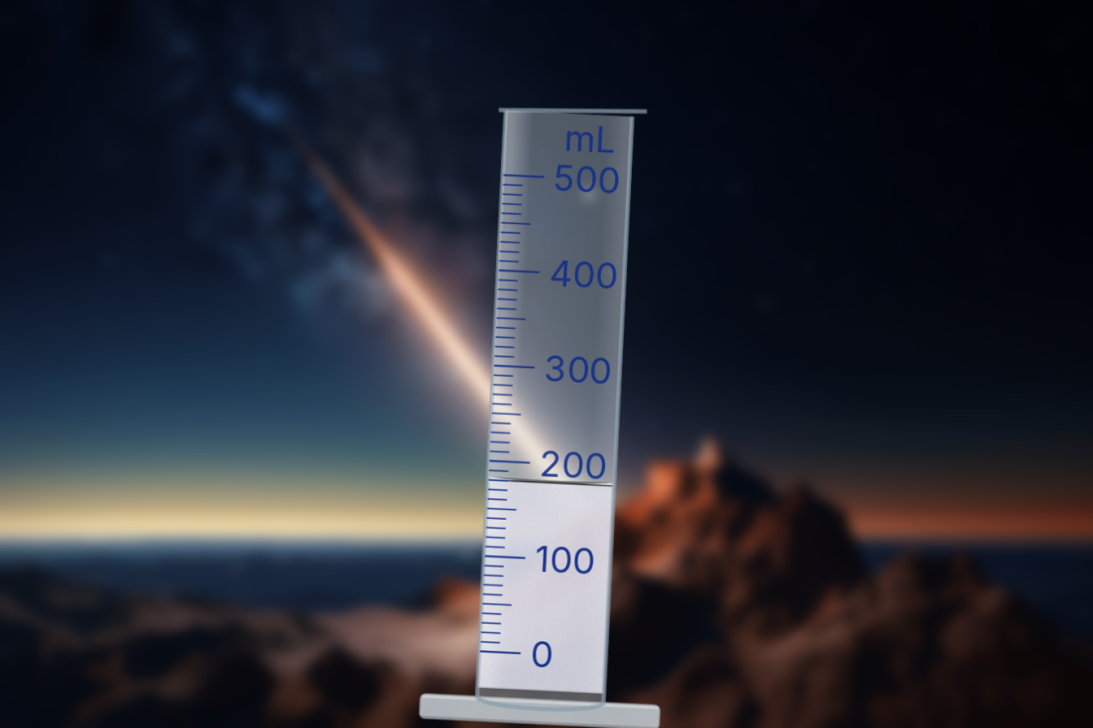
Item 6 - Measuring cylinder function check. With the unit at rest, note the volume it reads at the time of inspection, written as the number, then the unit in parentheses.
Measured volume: 180 (mL)
